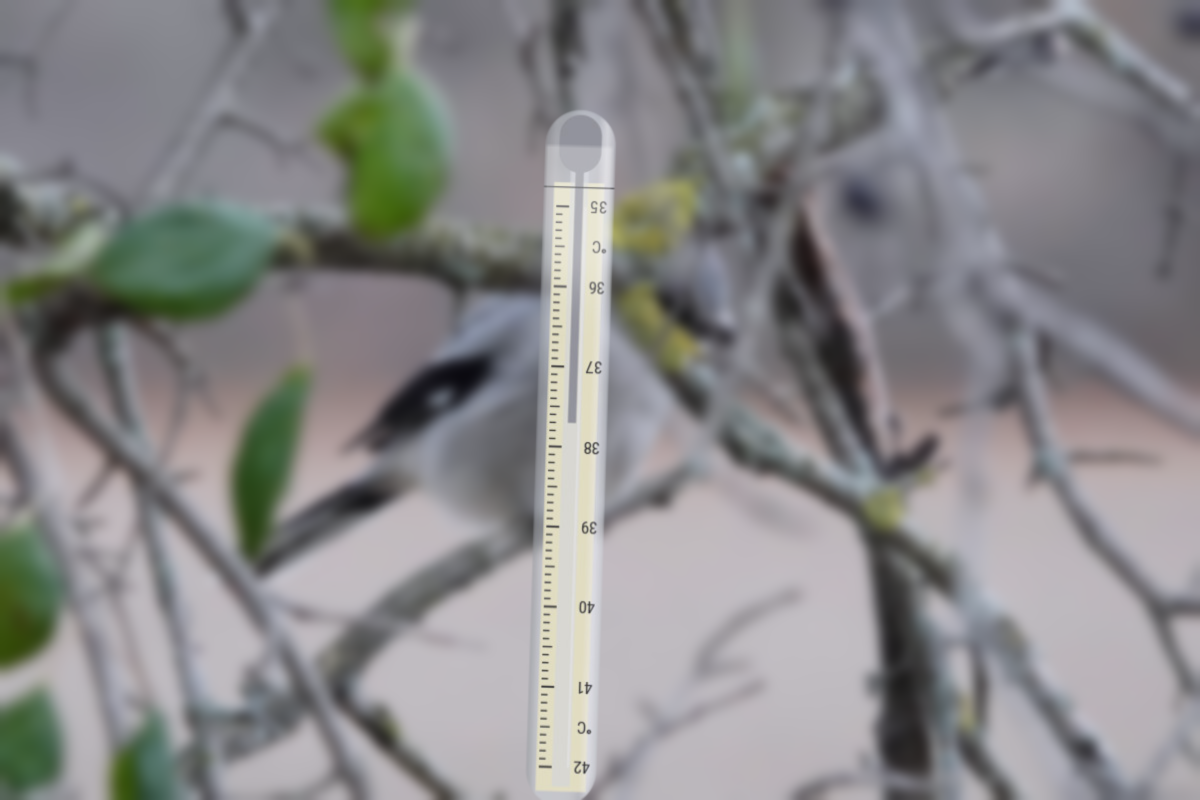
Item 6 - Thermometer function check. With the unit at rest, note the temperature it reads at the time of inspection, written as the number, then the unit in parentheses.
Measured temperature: 37.7 (°C)
